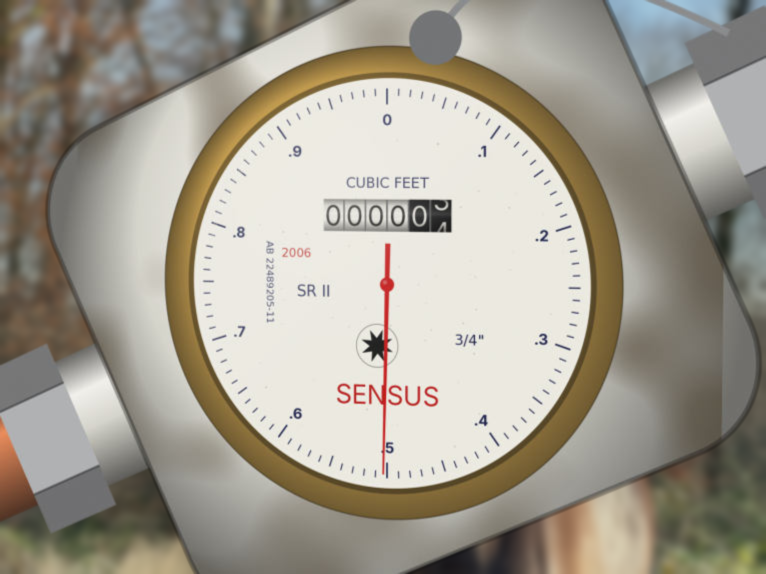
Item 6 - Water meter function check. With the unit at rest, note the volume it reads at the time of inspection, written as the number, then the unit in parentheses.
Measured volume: 3.50 (ft³)
